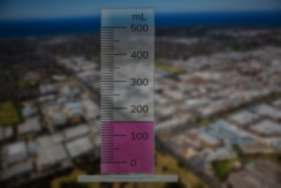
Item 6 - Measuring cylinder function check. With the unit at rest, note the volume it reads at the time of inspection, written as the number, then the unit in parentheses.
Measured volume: 150 (mL)
